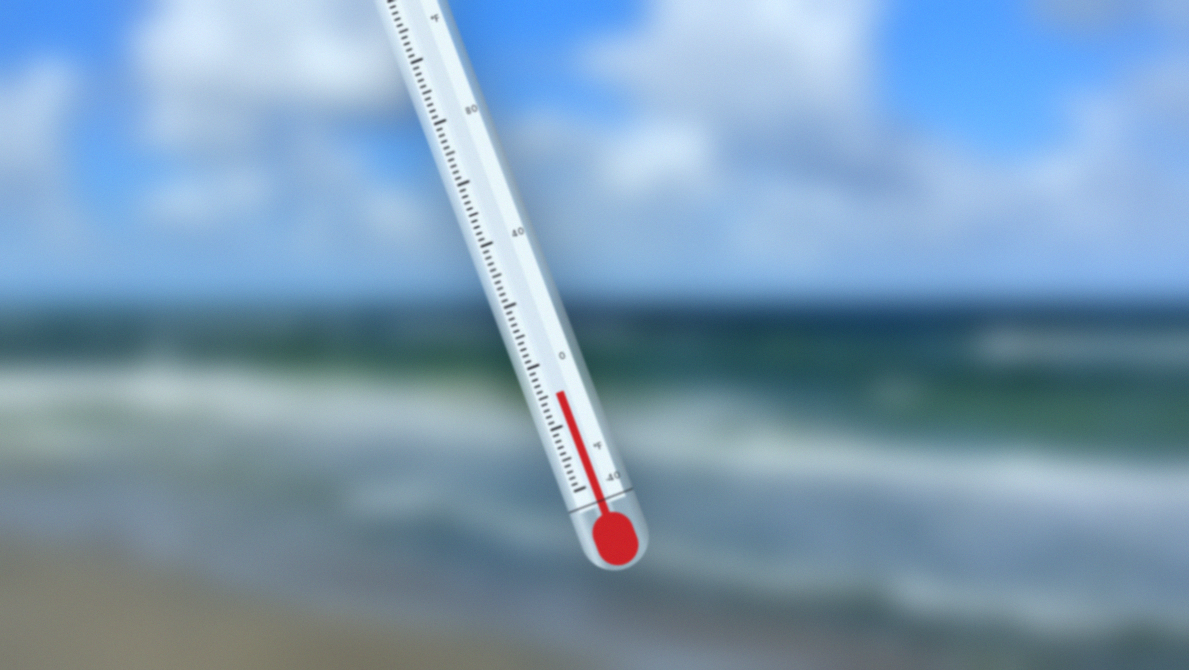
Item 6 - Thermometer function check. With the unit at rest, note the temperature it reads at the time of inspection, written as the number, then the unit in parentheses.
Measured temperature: -10 (°F)
